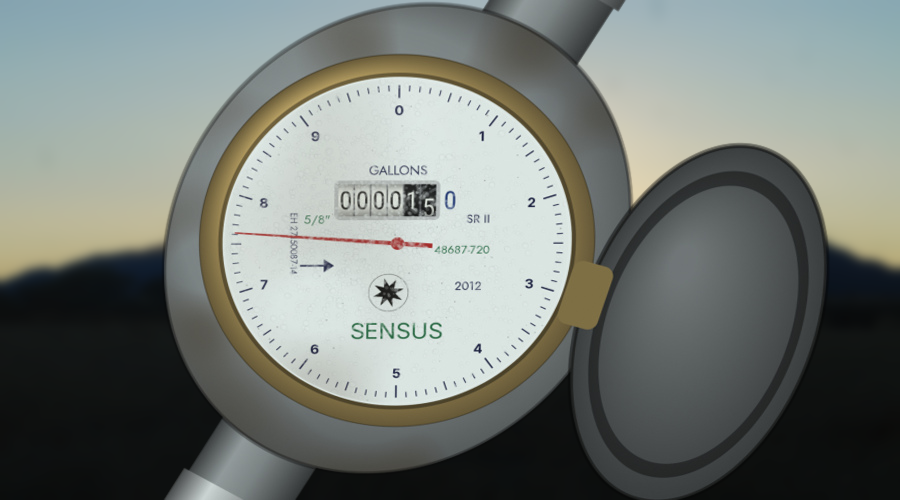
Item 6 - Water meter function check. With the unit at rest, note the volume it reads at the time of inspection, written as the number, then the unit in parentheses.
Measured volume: 147.6 (gal)
